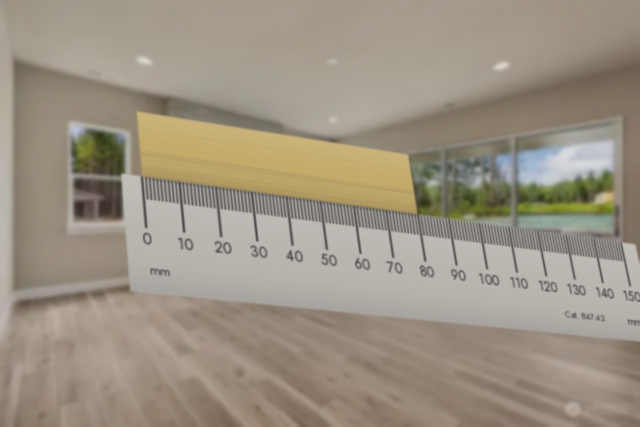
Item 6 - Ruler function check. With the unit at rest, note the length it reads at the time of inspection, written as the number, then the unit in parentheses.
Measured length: 80 (mm)
